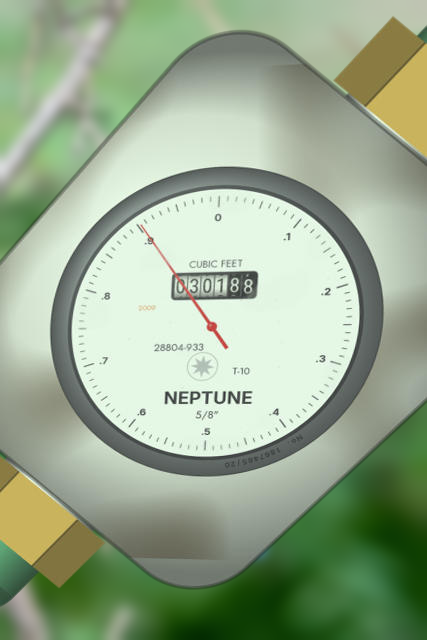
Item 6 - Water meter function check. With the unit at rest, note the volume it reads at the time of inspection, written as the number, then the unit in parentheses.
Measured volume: 30187.90 (ft³)
